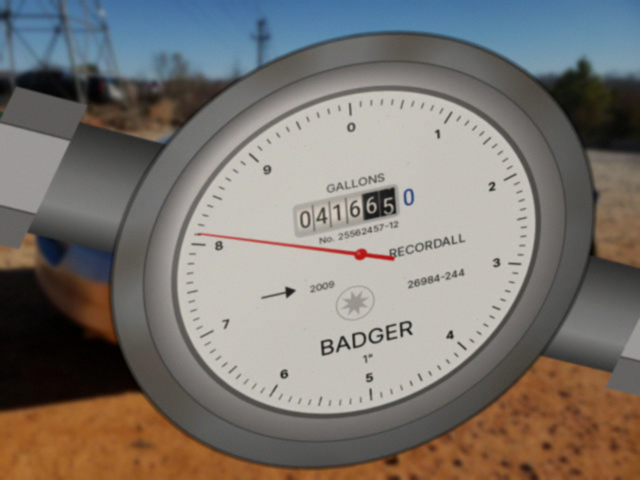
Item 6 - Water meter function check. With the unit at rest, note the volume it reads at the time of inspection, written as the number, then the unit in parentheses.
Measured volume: 416648.1 (gal)
